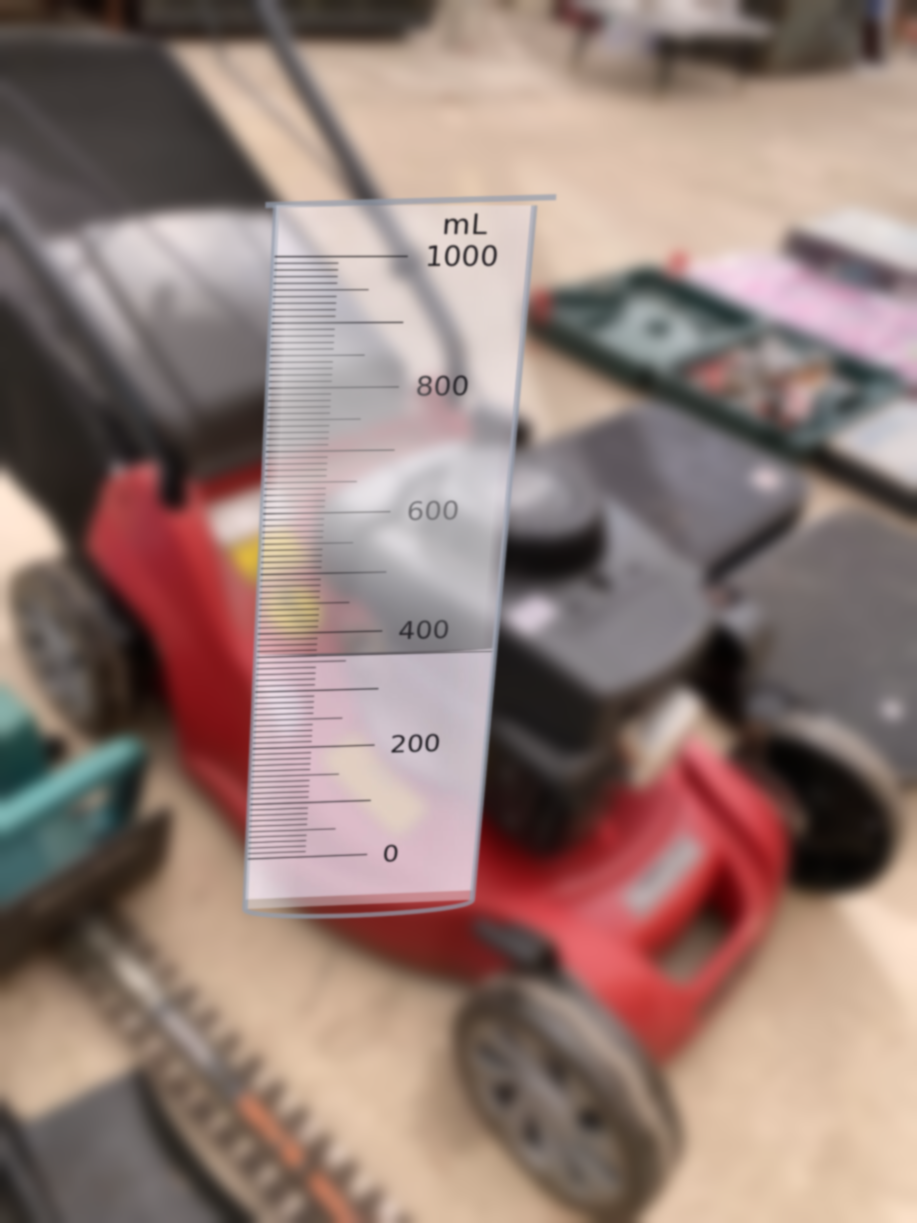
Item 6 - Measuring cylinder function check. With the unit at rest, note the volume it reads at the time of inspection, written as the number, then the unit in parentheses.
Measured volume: 360 (mL)
